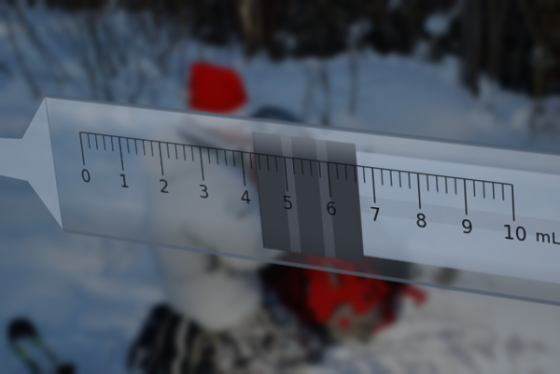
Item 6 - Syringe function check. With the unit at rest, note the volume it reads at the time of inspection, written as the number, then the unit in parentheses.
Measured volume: 4.3 (mL)
